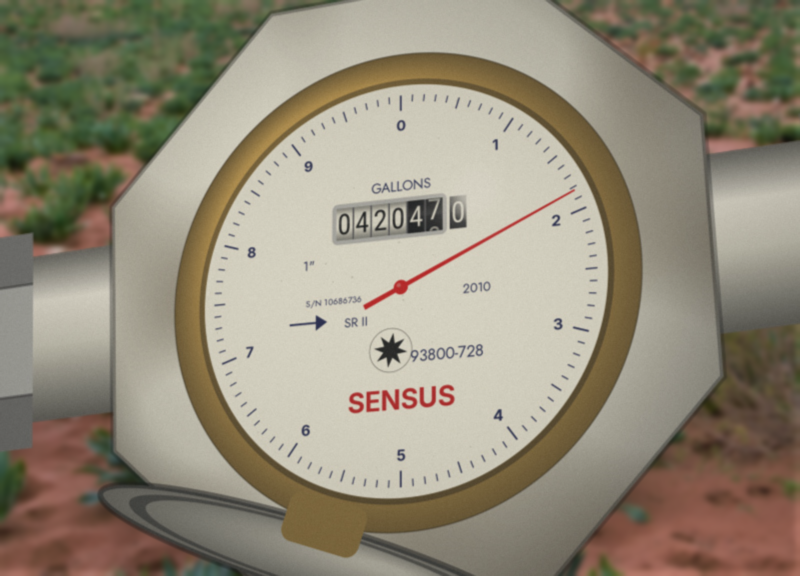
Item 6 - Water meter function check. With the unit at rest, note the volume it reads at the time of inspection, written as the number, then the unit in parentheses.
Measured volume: 420471.8 (gal)
